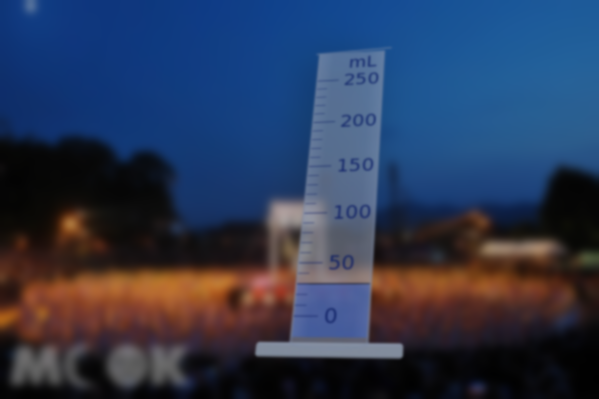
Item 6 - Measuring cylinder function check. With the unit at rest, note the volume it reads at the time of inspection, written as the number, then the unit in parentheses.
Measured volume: 30 (mL)
